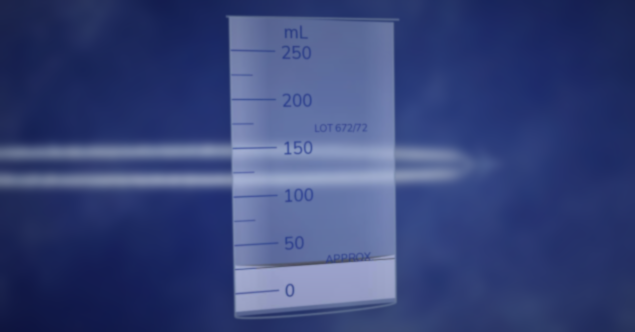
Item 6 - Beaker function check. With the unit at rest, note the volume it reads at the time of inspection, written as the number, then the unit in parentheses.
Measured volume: 25 (mL)
